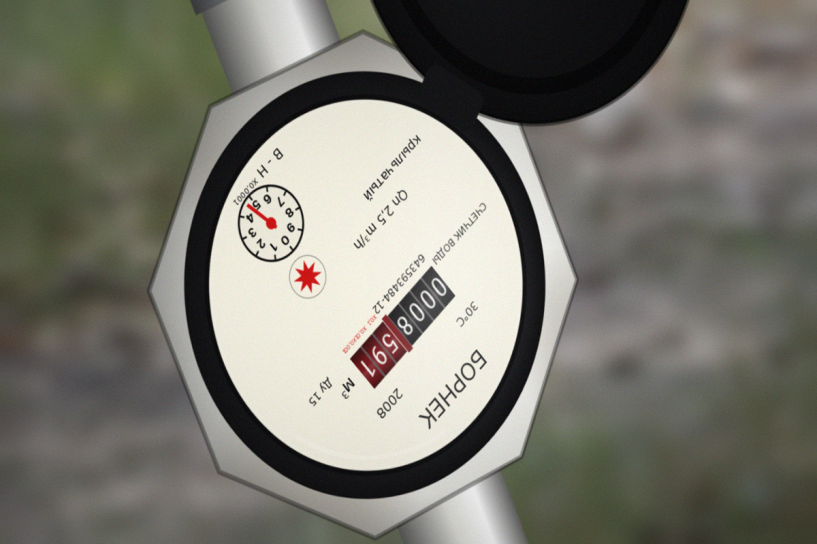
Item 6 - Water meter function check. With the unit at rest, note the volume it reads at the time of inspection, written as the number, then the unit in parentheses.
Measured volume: 8.5914 (m³)
